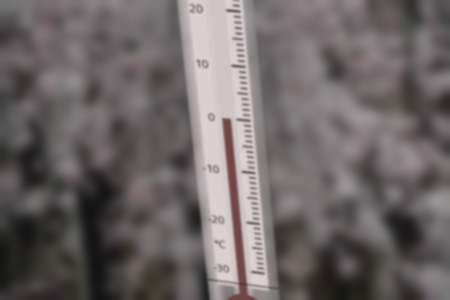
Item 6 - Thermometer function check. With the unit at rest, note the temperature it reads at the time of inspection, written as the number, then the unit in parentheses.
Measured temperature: 0 (°C)
